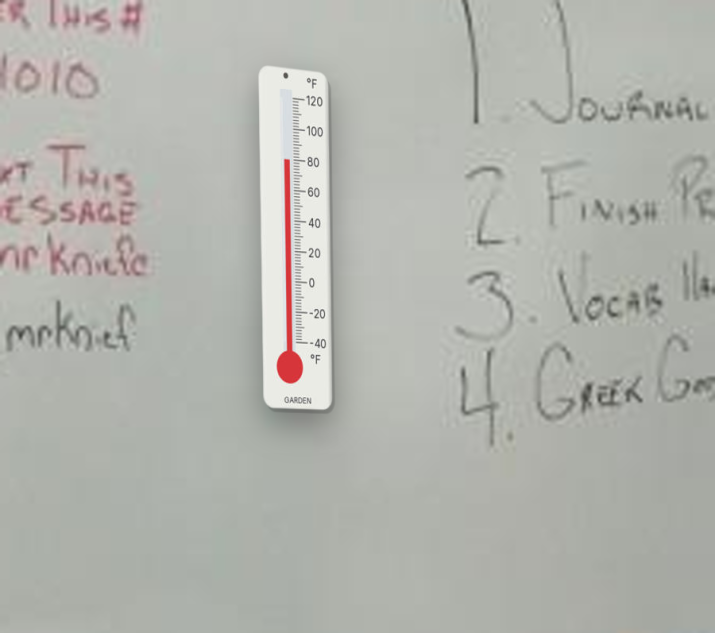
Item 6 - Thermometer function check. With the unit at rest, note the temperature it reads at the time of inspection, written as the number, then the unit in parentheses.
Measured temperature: 80 (°F)
